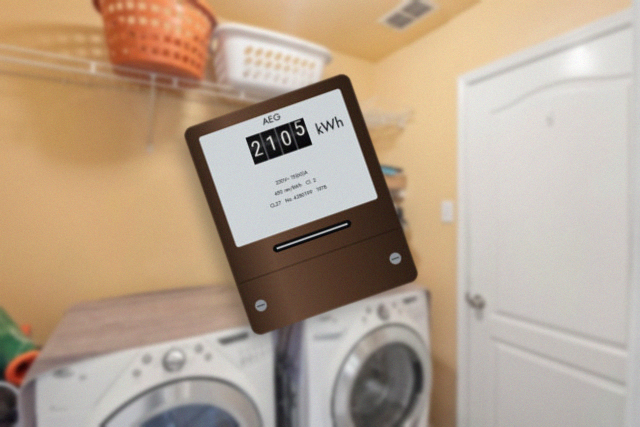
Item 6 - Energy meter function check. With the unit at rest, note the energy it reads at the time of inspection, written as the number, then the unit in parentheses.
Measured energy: 2105 (kWh)
